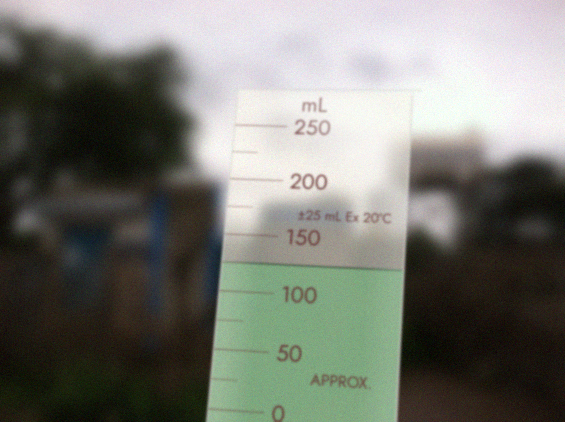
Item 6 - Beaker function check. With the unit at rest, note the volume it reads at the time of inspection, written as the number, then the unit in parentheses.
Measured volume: 125 (mL)
